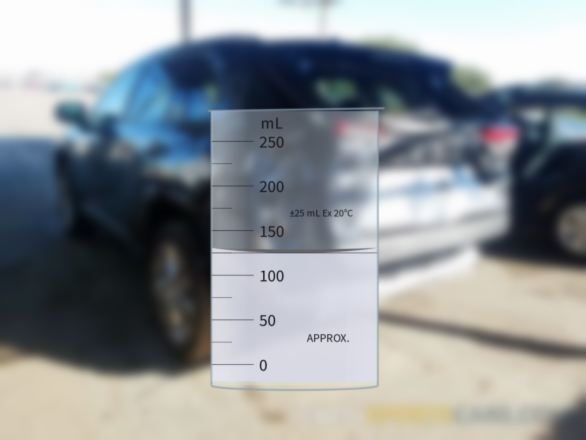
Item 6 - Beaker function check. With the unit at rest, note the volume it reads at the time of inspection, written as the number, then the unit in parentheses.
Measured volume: 125 (mL)
